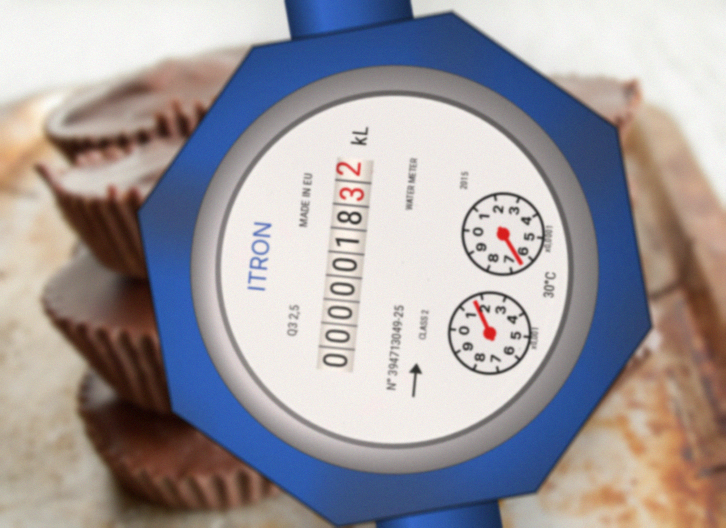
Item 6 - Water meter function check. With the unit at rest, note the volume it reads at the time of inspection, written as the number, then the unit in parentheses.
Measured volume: 18.3216 (kL)
